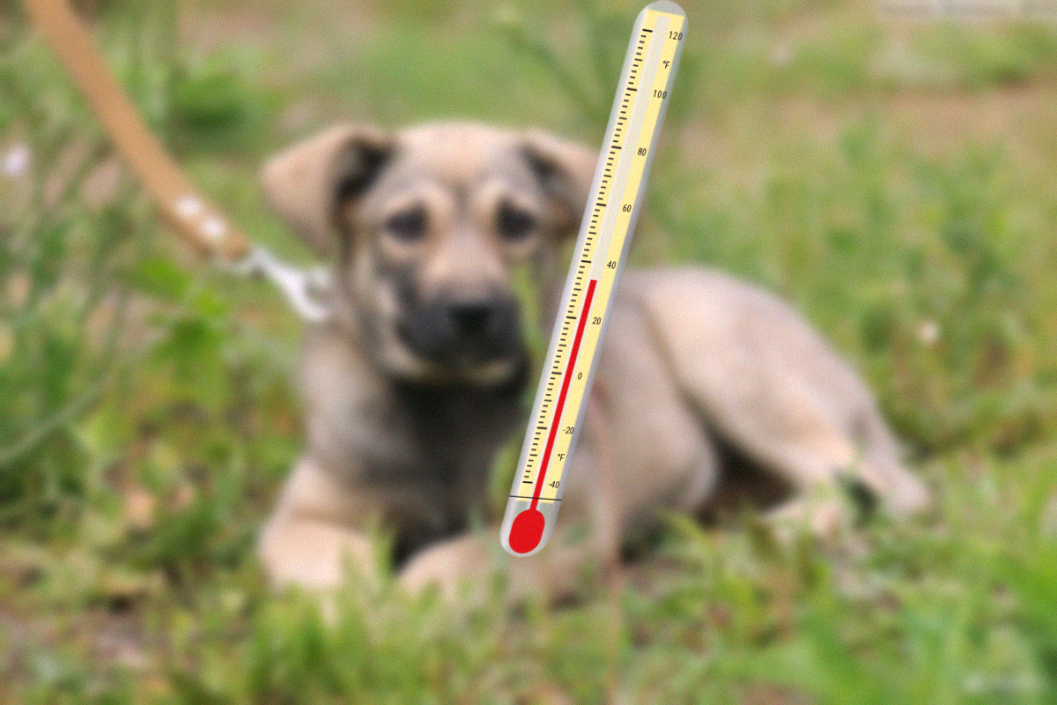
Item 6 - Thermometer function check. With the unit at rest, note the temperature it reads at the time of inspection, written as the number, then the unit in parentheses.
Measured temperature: 34 (°F)
